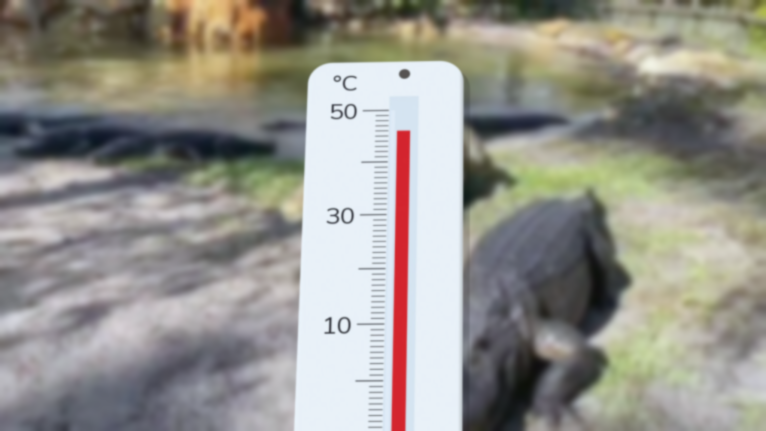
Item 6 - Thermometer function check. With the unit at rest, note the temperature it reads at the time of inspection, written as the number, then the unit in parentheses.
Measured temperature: 46 (°C)
